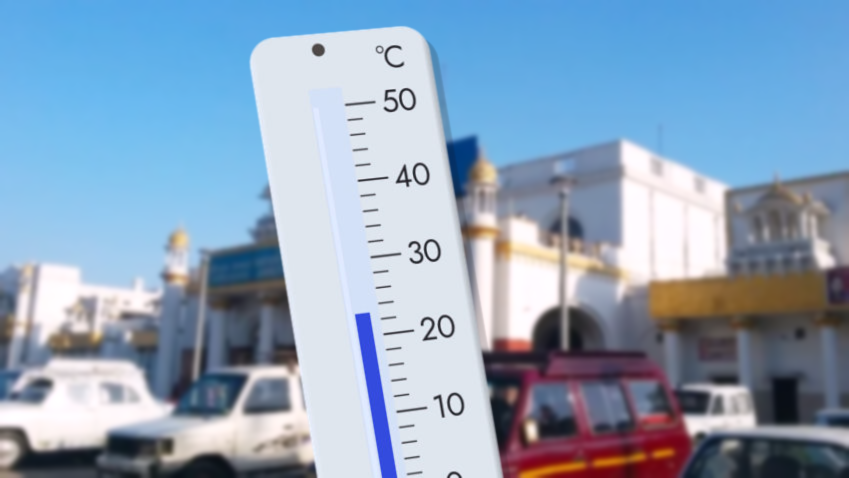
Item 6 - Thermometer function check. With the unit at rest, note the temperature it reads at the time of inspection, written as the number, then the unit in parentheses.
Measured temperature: 23 (°C)
